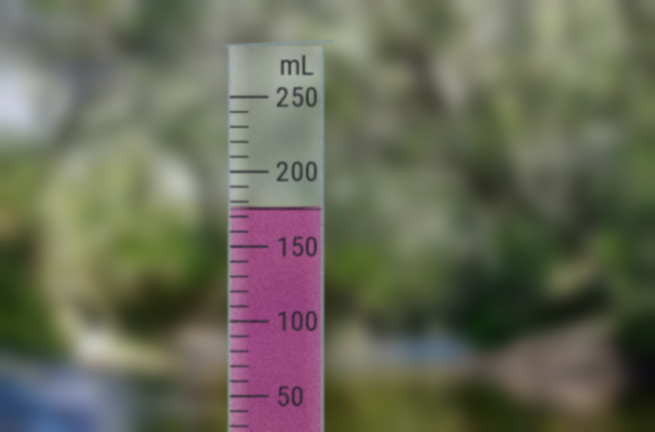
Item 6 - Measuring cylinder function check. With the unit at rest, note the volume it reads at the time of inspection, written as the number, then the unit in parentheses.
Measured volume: 175 (mL)
